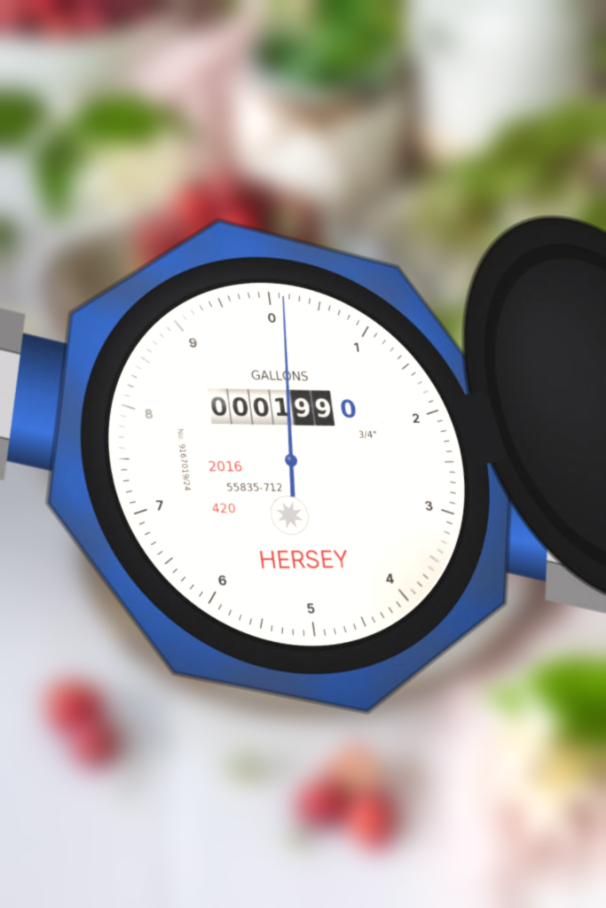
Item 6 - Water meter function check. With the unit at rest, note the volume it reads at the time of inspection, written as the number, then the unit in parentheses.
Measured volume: 1990.1 (gal)
